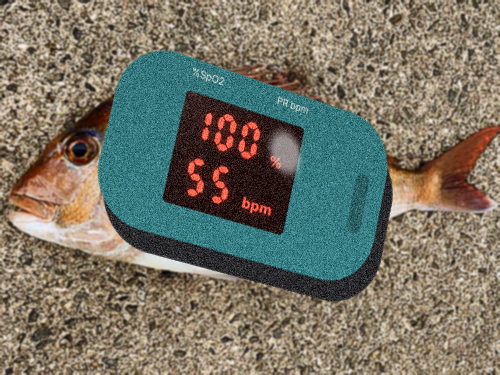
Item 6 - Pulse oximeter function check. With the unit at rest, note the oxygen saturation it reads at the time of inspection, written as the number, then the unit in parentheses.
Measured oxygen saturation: 100 (%)
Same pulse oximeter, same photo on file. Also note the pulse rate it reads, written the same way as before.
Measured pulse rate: 55 (bpm)
